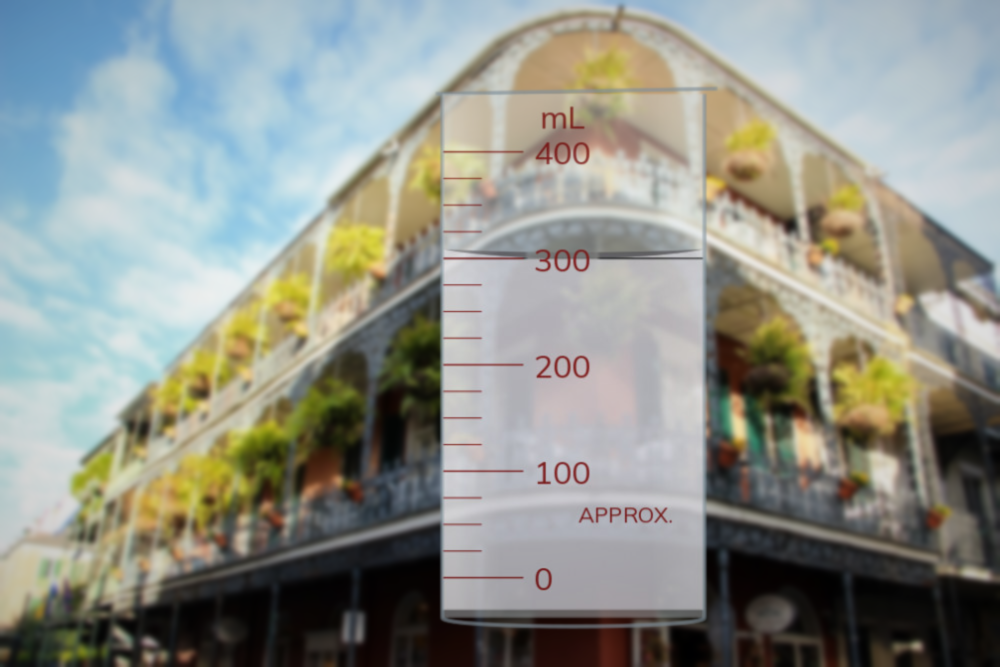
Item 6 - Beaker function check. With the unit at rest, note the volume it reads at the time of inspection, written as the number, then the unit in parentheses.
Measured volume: 300 (mL)
